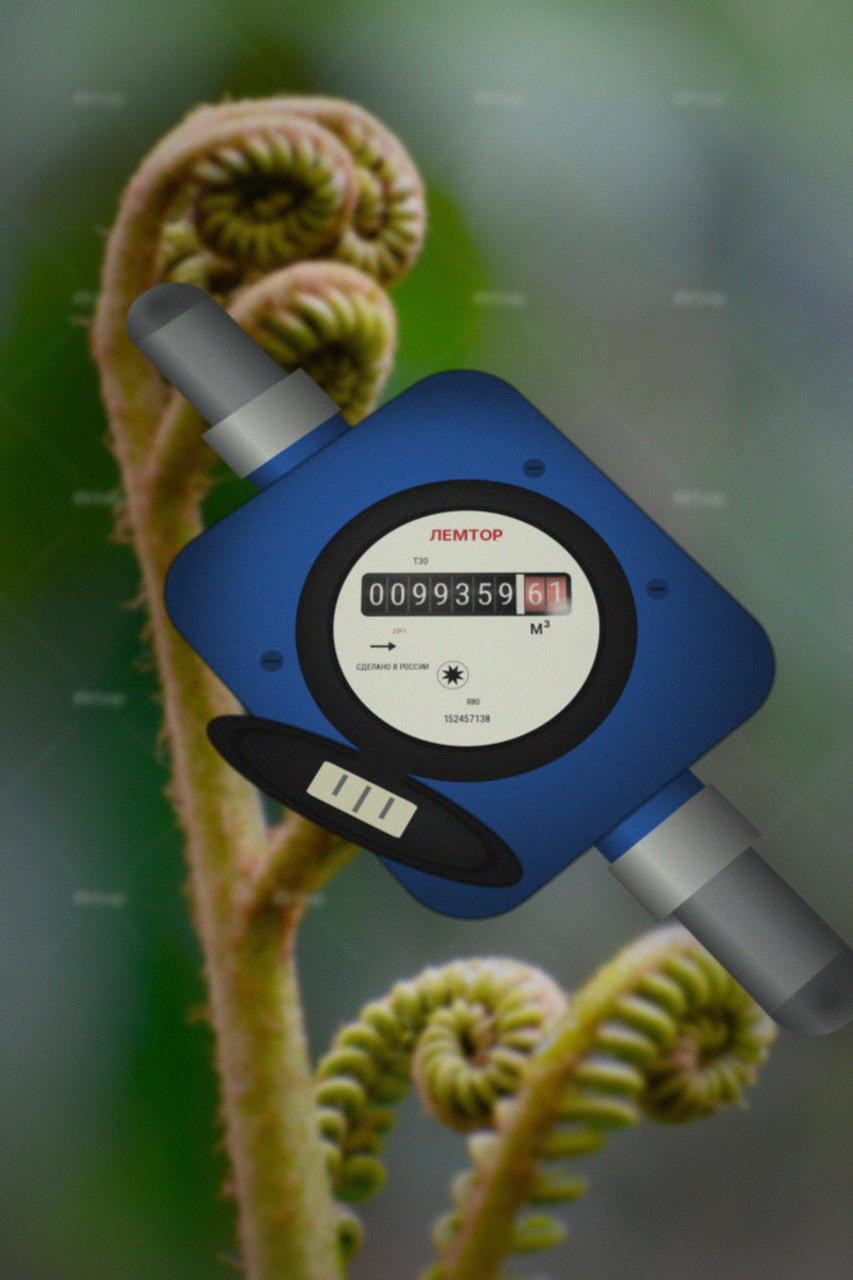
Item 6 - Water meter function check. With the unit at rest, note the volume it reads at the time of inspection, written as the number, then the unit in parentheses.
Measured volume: 99359.61 (m³)
